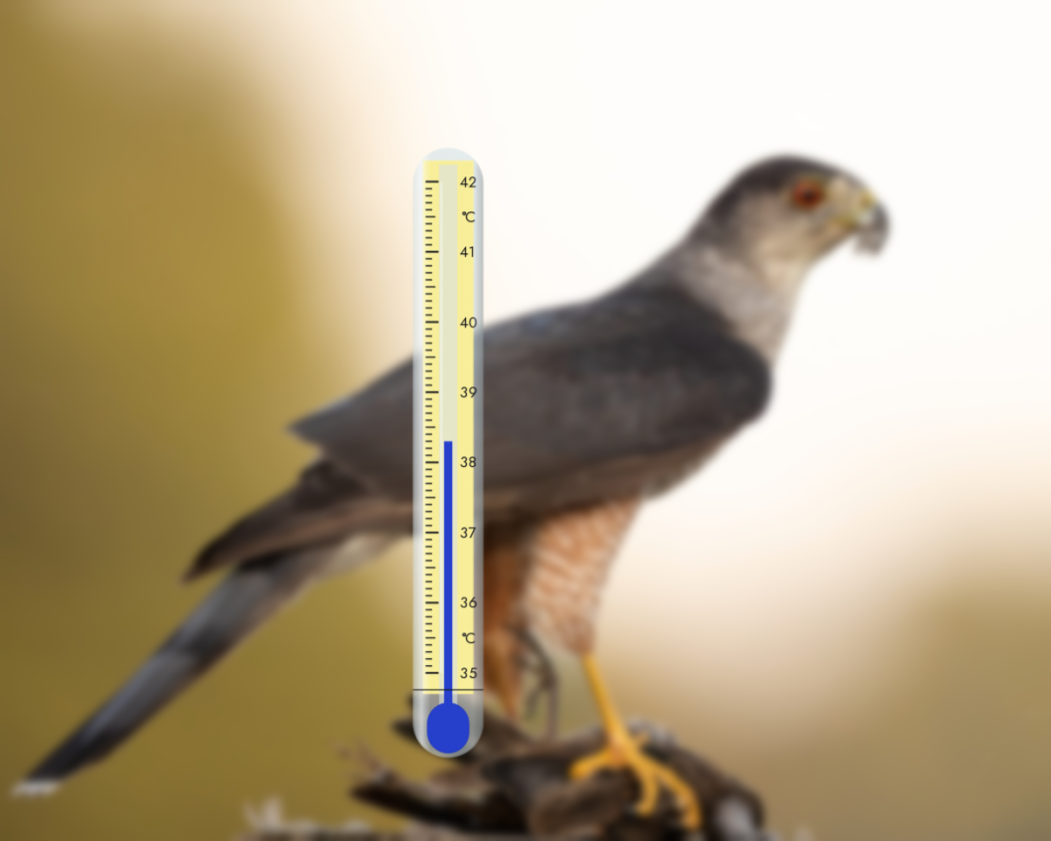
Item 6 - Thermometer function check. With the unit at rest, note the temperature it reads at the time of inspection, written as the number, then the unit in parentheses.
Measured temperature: 38.3 (°C)
